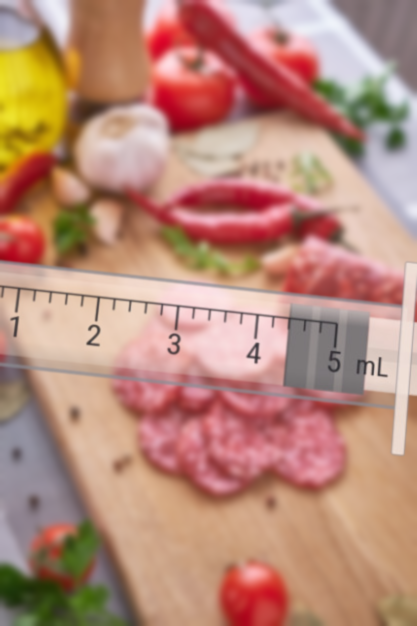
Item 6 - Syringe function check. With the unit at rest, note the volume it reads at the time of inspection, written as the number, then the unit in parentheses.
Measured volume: 4.4 (mL)
